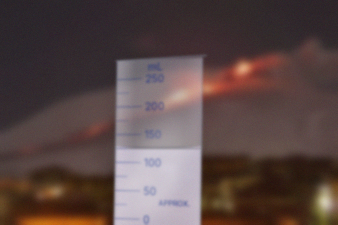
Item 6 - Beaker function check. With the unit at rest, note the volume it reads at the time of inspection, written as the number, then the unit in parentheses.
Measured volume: 125 (mL)
